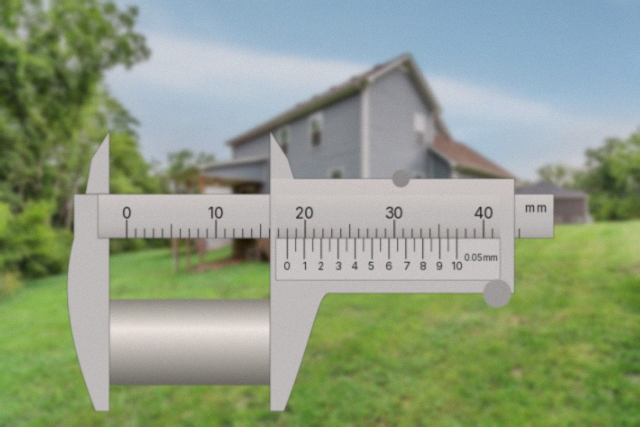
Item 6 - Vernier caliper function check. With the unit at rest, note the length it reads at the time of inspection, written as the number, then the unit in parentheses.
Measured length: 18.0 (mm)
